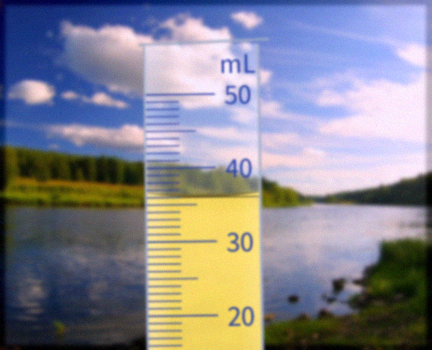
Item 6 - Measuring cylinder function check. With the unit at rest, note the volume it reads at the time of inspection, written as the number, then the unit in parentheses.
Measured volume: 36 (mL)
